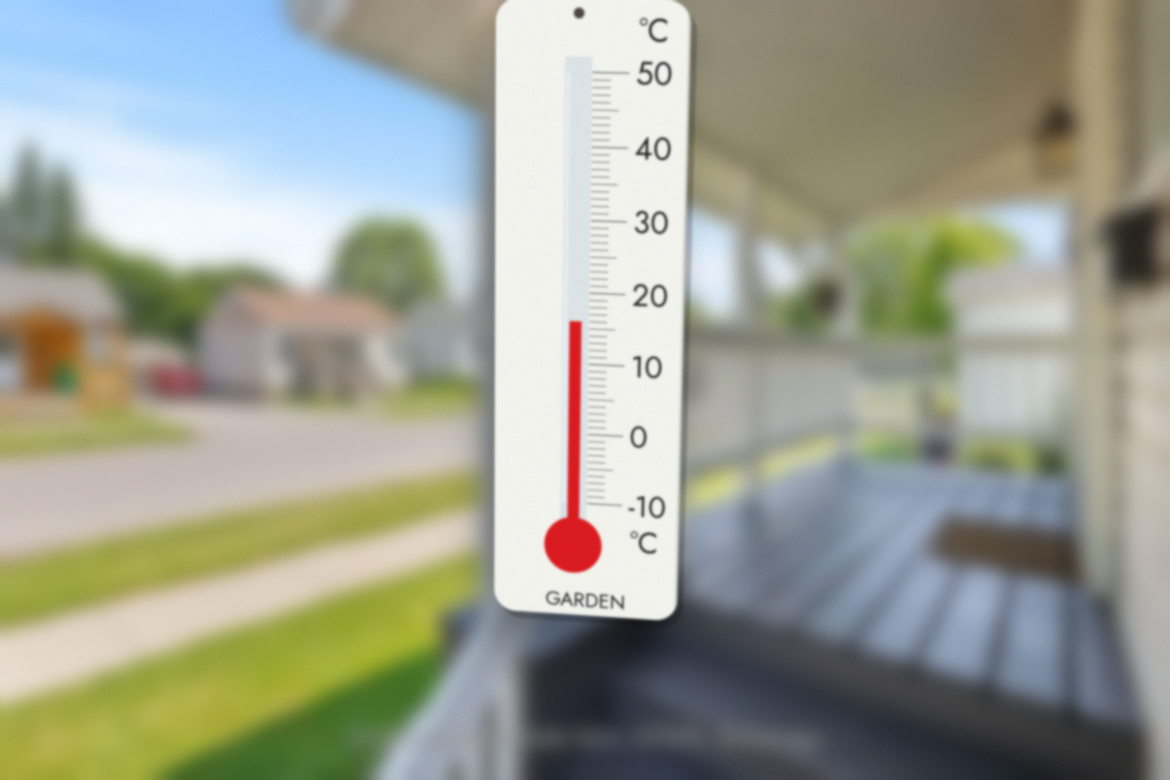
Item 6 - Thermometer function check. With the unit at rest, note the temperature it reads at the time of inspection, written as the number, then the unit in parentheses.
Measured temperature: 16 (°C)
